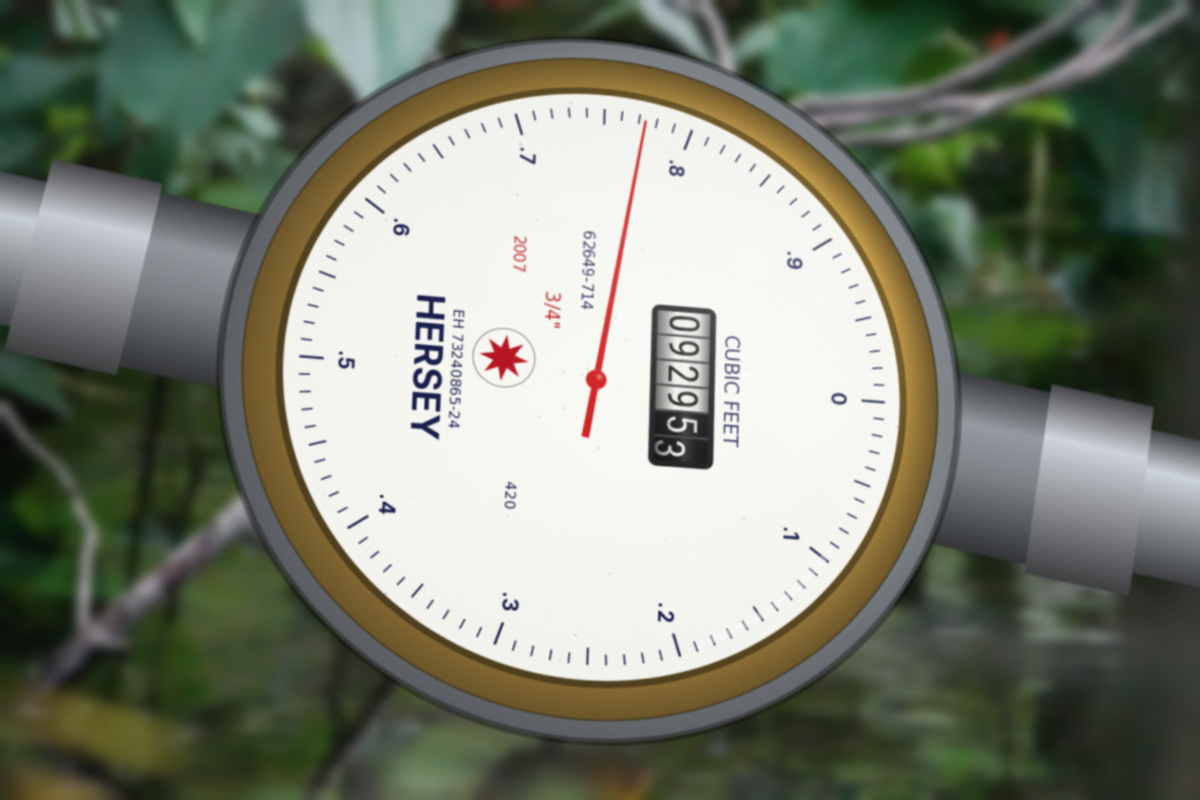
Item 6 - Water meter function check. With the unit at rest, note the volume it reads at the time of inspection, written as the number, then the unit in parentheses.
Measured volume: 92952.77 (ft³)
